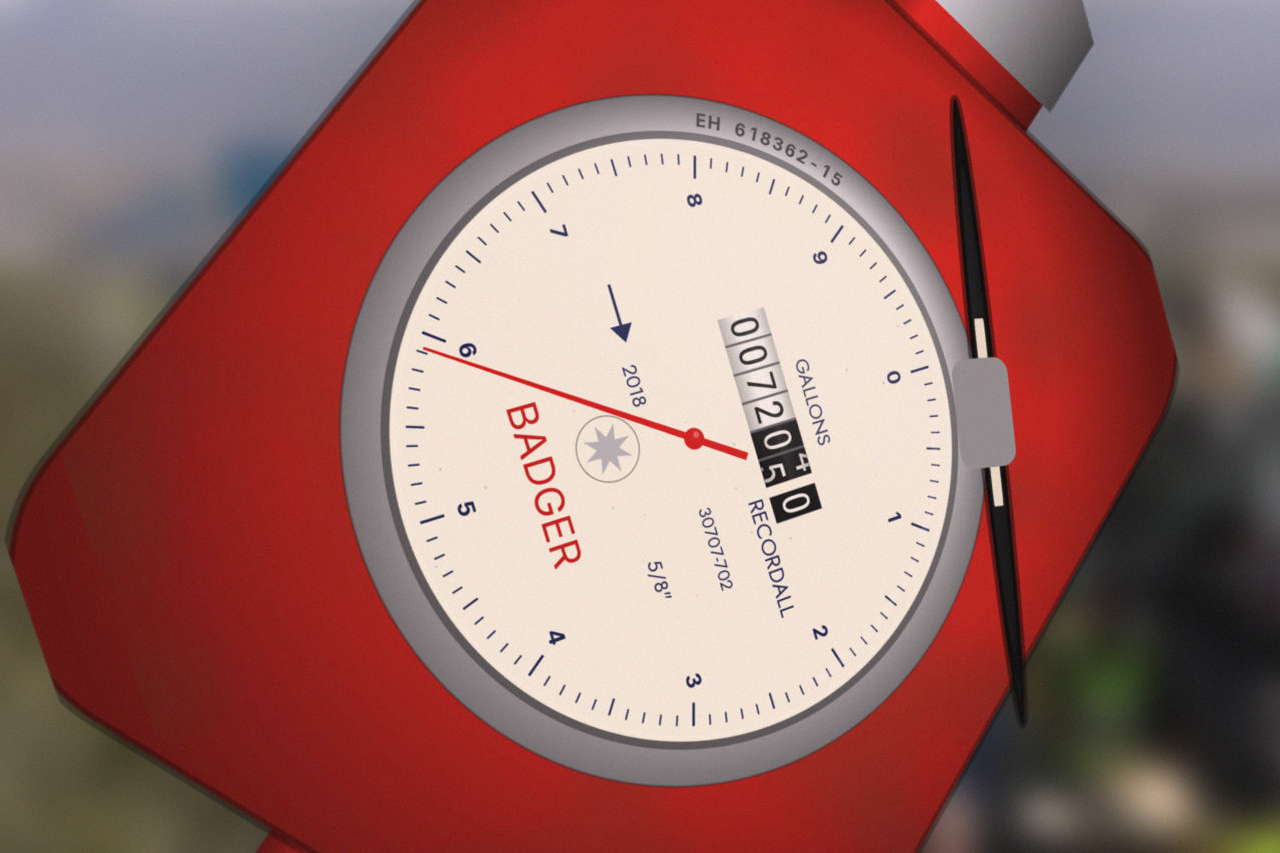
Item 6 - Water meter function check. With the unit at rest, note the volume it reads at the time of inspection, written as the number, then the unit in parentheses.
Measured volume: 72045.9 (gal)
